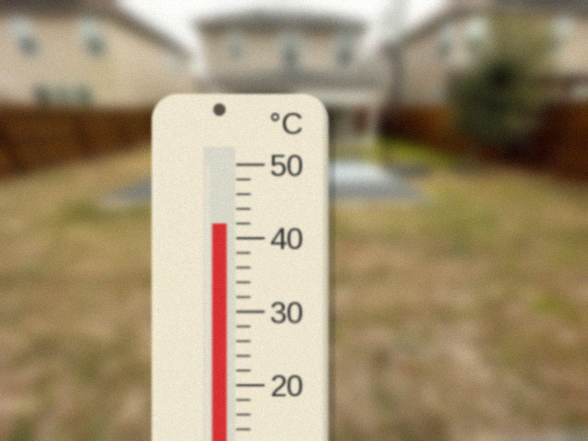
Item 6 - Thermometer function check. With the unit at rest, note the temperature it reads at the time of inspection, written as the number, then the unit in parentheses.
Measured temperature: 42 (°C)
